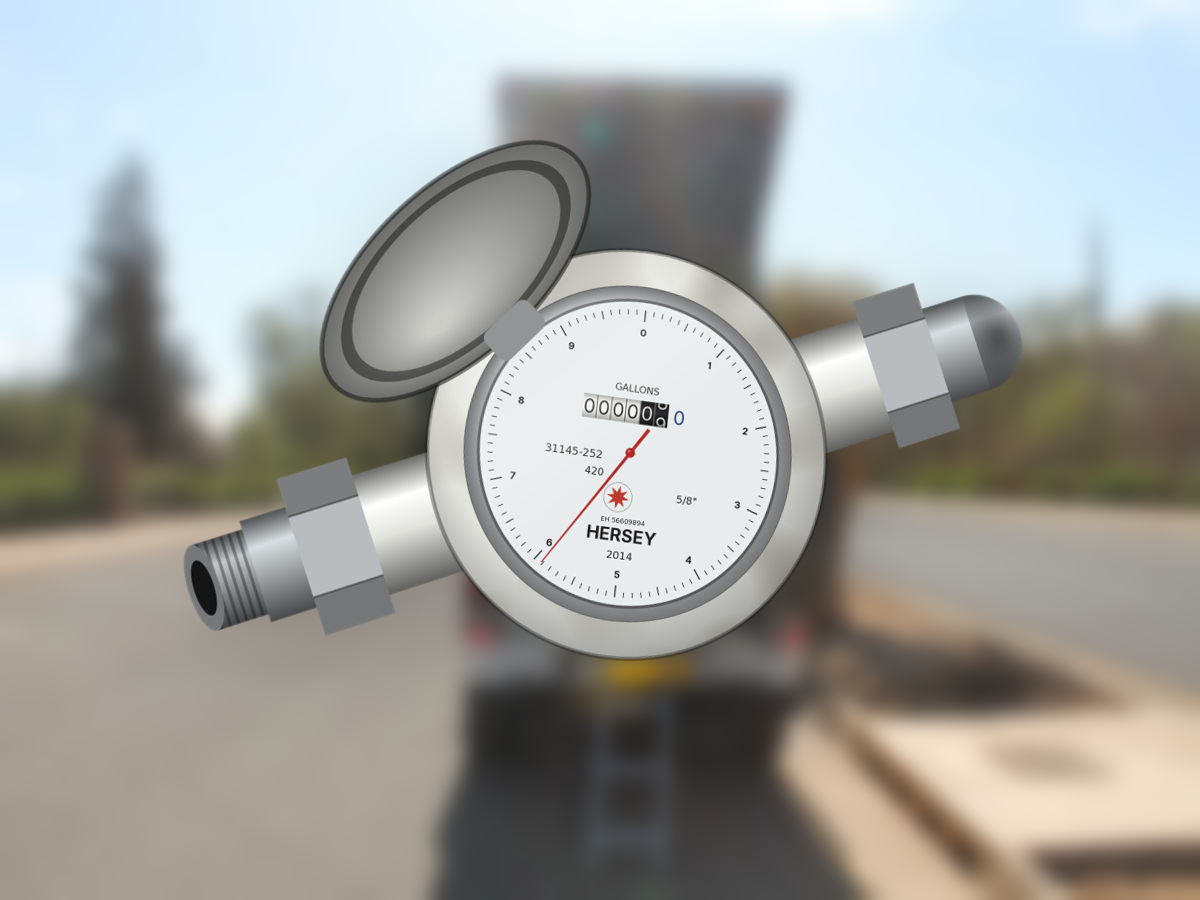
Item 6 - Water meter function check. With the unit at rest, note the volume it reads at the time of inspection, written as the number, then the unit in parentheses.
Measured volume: 85.9 (gal)
